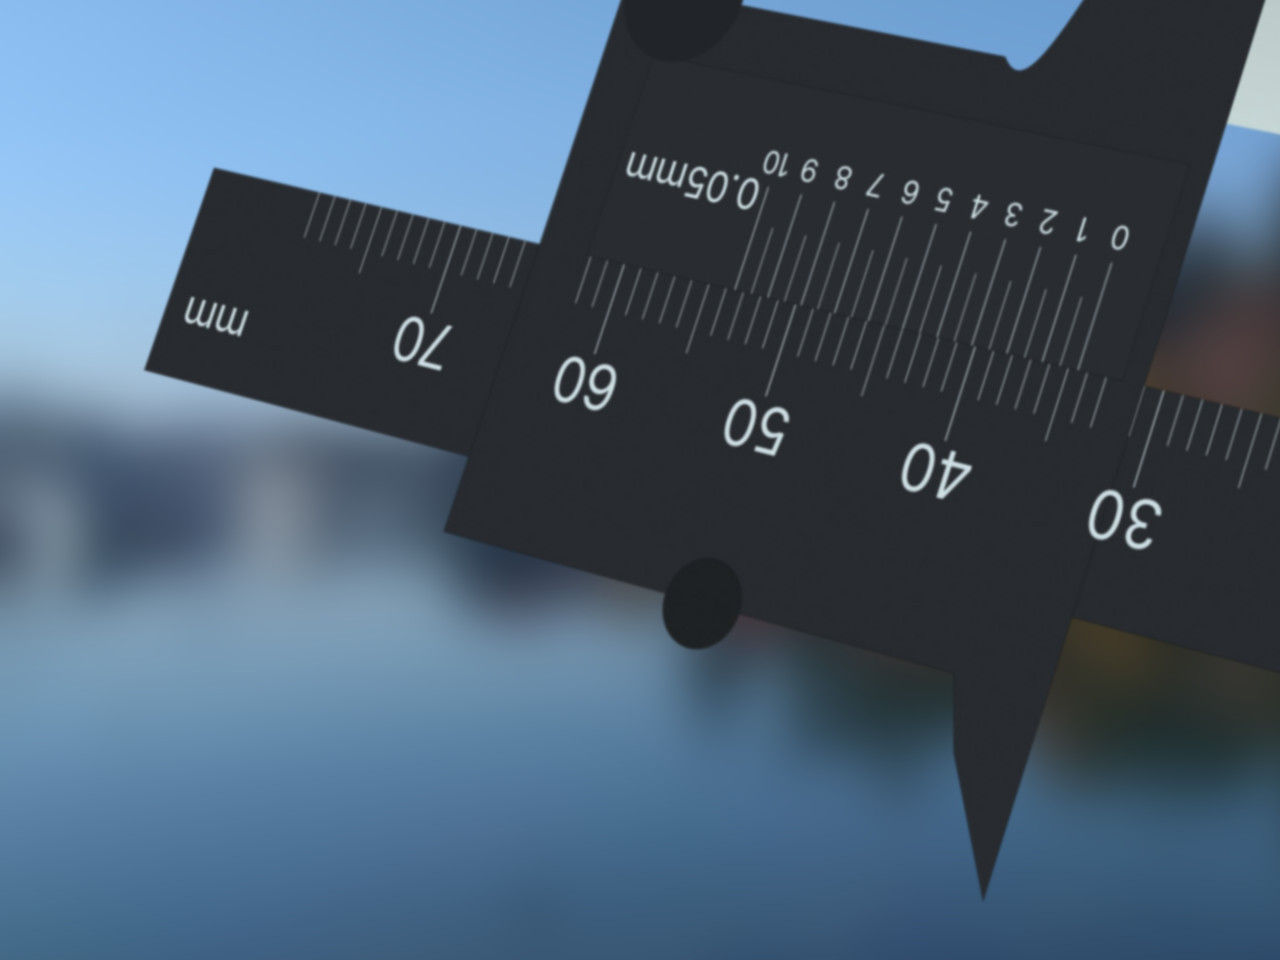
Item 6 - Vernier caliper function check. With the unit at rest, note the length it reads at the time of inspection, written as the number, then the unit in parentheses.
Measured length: 34.5 (mm)
